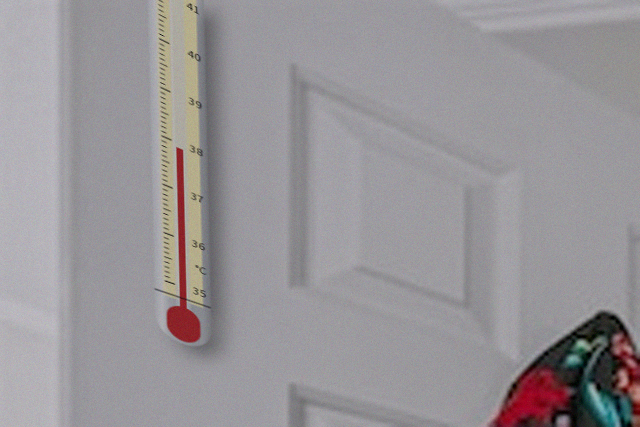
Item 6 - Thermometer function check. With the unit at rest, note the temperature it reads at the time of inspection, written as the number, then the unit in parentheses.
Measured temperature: 37.9 (°C)
